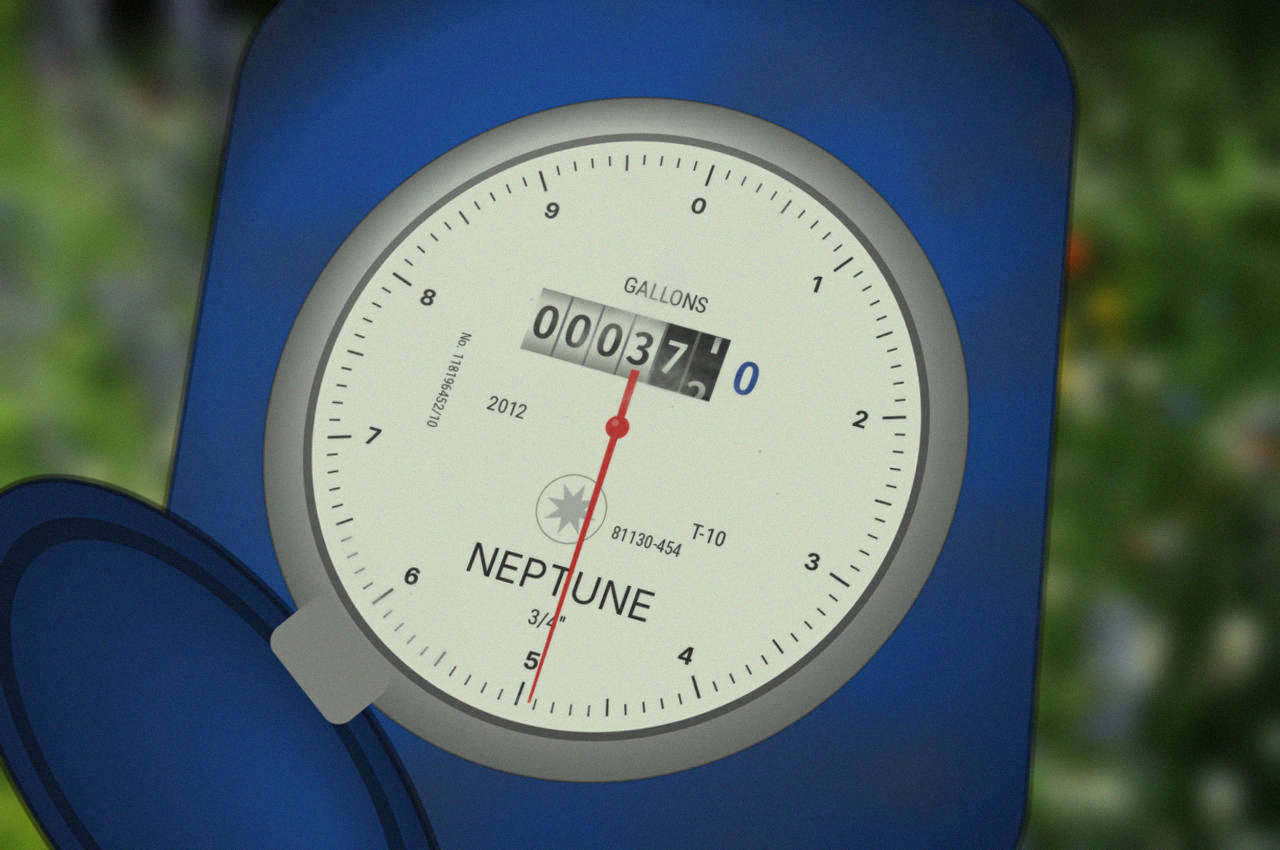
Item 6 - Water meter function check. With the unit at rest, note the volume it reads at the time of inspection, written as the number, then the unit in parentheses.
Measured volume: 3714.9 (gal)
